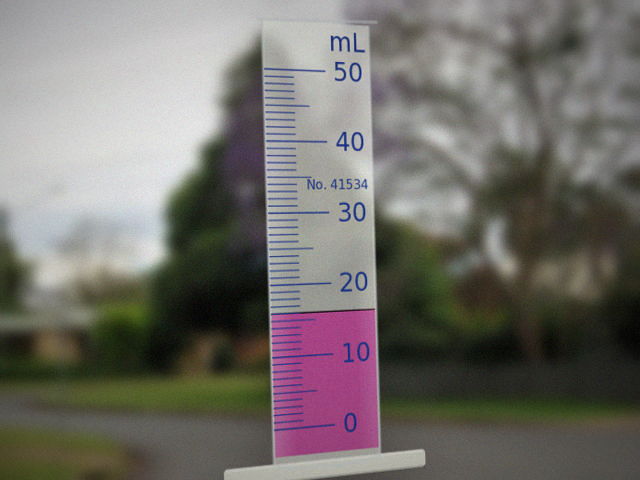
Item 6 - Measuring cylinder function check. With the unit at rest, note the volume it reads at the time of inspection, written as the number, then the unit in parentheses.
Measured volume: 16 (mL)
